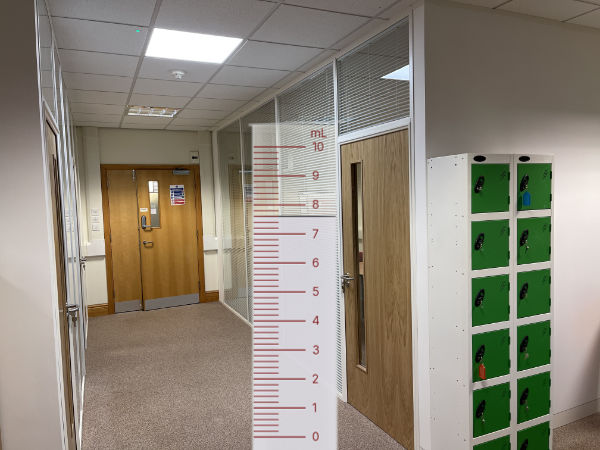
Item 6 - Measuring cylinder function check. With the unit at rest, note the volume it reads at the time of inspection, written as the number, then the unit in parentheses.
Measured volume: 7.6 (mL)
